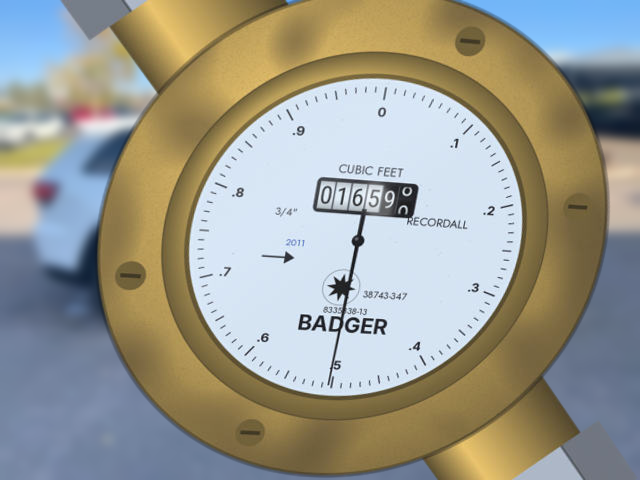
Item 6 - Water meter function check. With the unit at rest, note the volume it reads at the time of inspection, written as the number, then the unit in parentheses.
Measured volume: 16598.50 (ft³)
